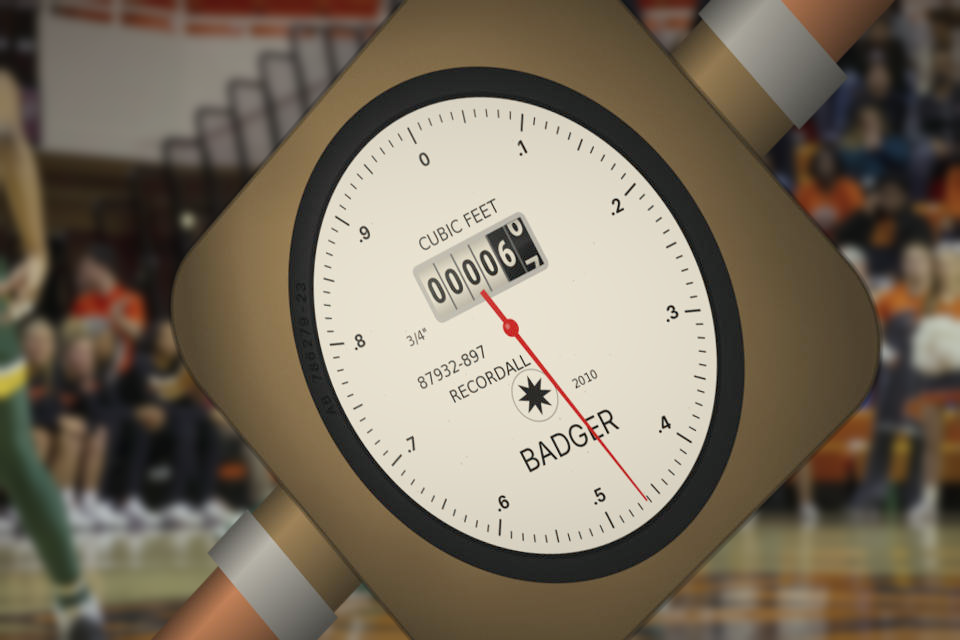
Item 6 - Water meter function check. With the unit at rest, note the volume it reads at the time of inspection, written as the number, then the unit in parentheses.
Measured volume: 66.46 (ft³)
